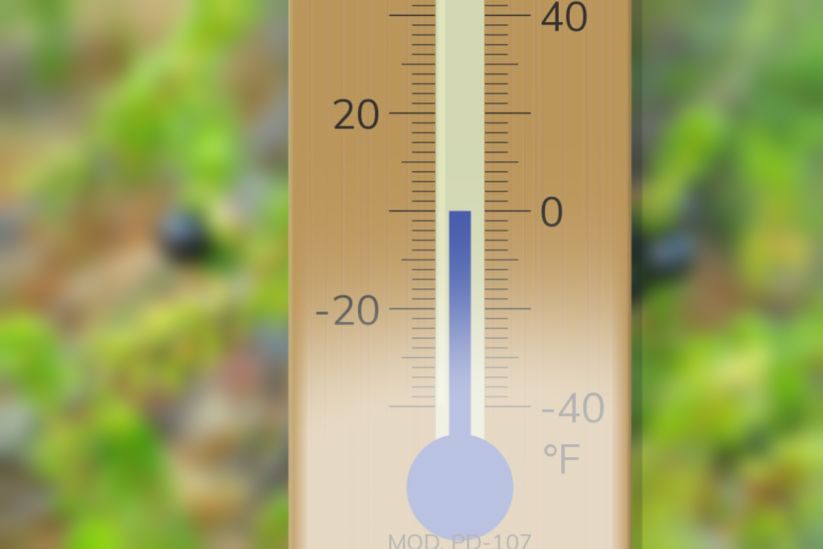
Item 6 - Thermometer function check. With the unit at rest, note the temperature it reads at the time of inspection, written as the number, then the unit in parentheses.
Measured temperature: 0 (°F)
